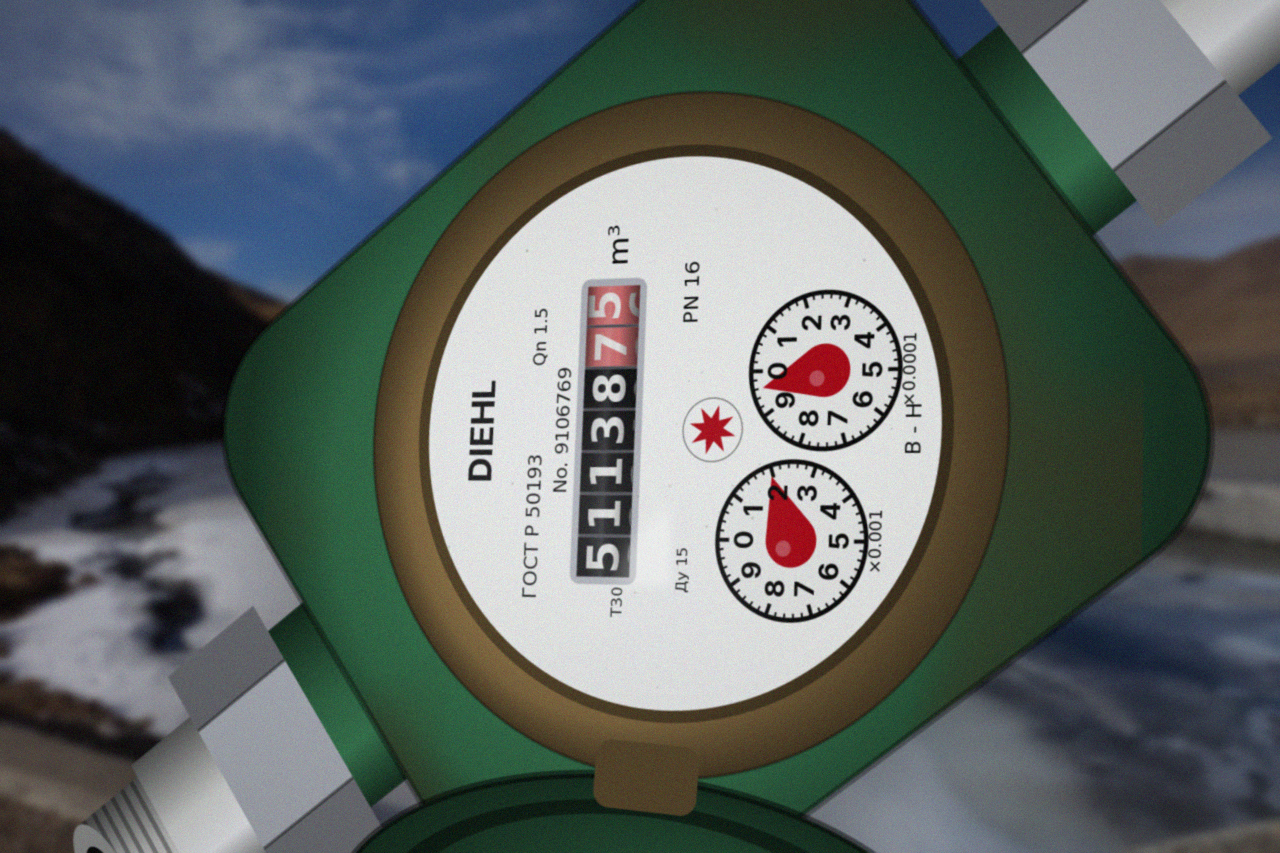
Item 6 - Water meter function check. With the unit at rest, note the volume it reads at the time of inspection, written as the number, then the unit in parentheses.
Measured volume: 51138.7519 (m³)
